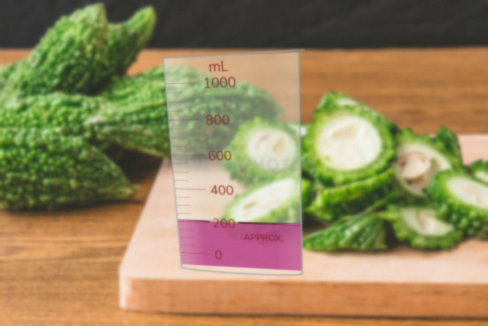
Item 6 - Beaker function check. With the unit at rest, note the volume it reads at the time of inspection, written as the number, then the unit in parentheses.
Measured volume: 200 (mL)
